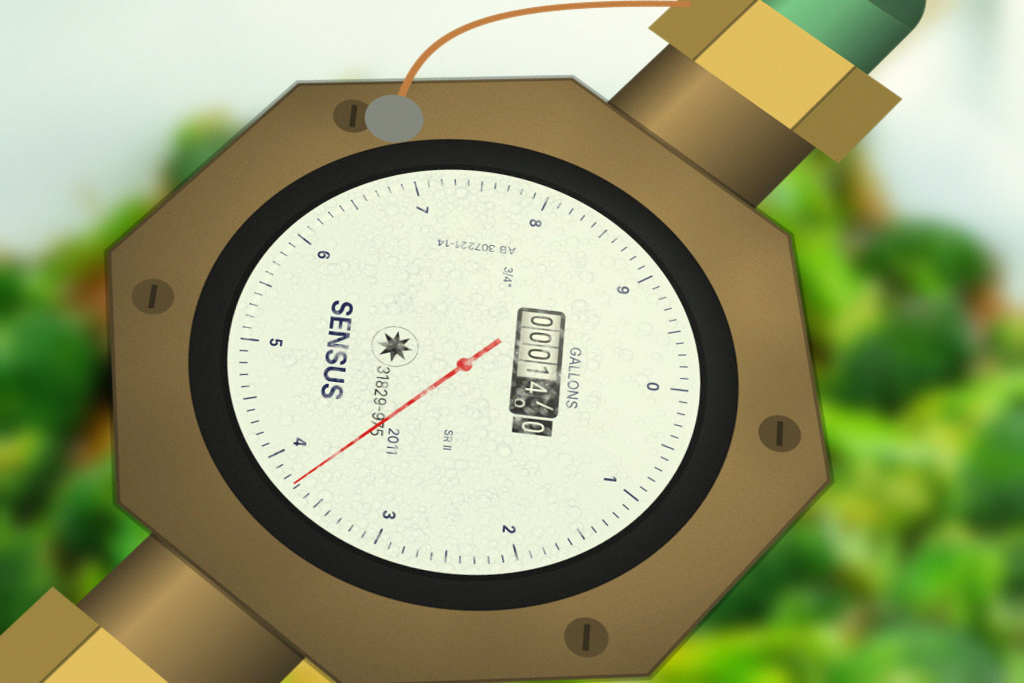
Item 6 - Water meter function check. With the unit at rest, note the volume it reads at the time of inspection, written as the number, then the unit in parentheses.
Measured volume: 1473.7 (gal)
